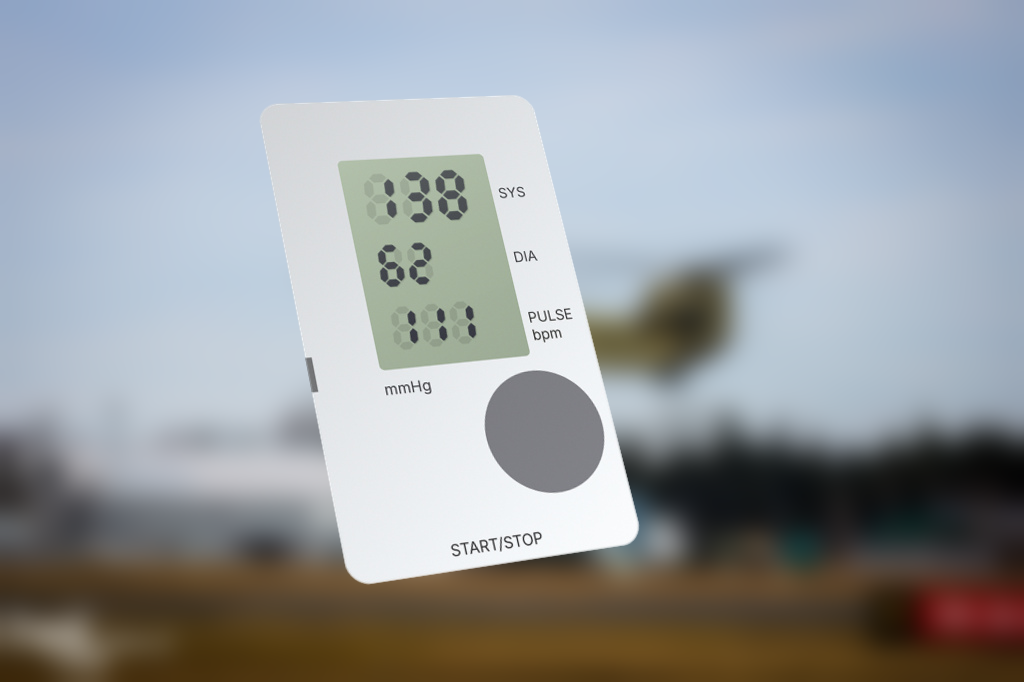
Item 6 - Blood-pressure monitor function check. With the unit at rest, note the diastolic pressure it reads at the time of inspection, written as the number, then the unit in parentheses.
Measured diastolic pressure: 62 (mmHg)
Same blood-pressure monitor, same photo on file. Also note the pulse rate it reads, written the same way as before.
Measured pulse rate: 111 (bpm)
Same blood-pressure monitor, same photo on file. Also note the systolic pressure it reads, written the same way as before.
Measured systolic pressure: 138 (mmHg)
